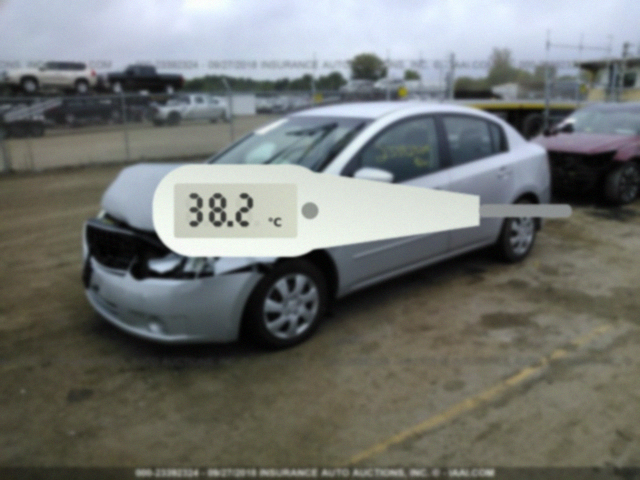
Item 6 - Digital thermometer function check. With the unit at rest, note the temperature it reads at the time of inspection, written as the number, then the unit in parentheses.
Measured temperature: 38.2 (°C)
